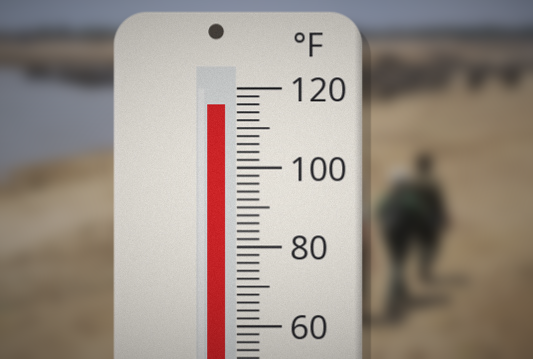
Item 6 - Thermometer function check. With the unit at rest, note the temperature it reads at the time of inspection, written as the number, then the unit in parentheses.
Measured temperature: 116 (°F)
